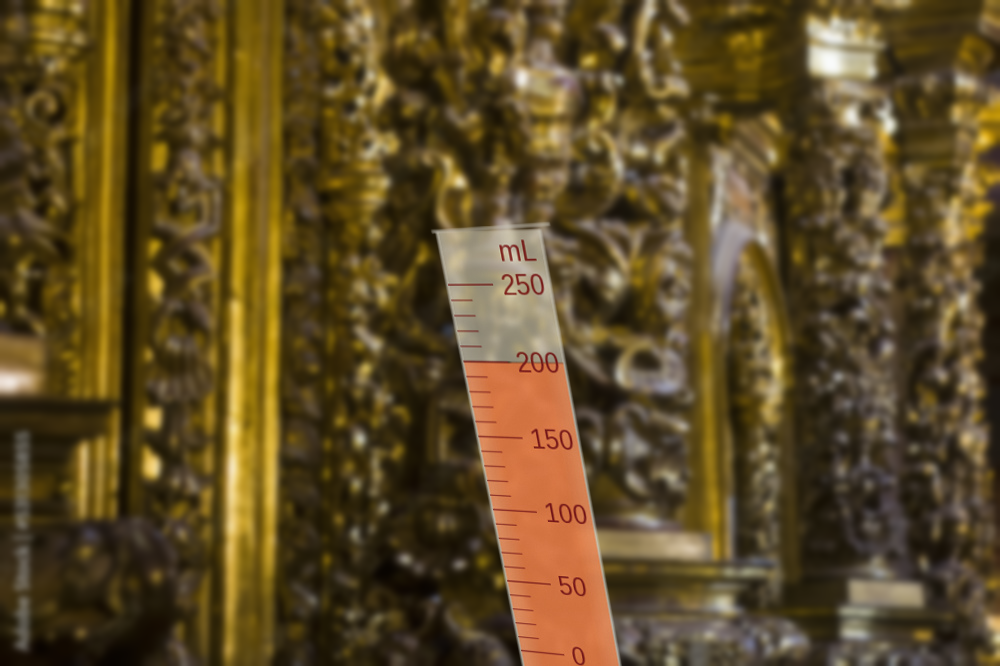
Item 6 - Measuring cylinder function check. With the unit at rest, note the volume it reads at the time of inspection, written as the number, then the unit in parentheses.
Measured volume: 200 (mL)
